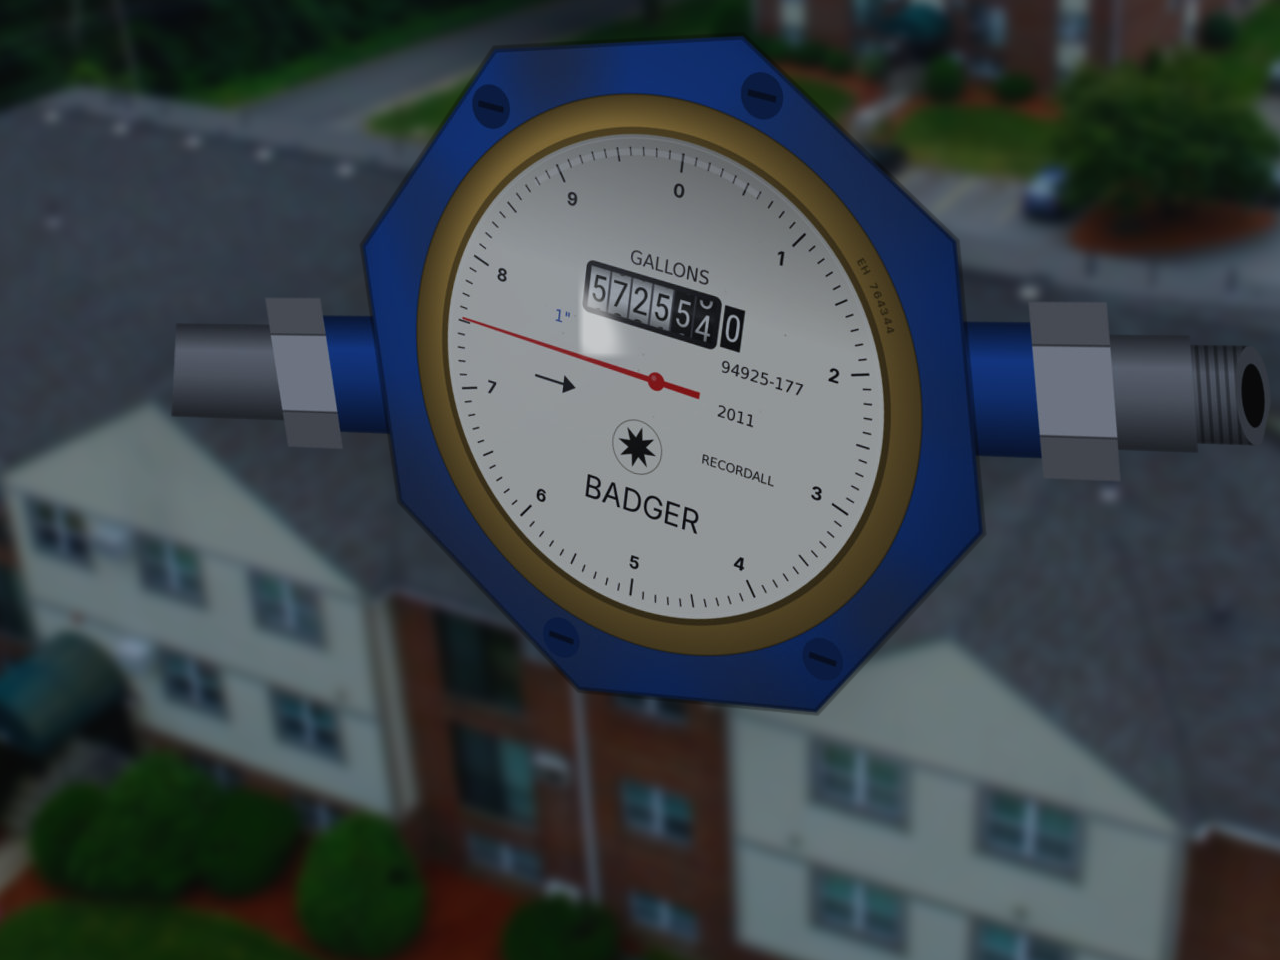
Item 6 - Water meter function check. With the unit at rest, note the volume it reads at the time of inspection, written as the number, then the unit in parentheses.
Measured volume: 5725537.5 (gal)
